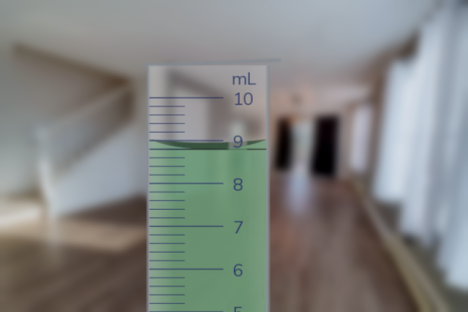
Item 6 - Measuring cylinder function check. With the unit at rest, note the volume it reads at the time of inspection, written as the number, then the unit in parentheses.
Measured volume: 8.8 (mL)
